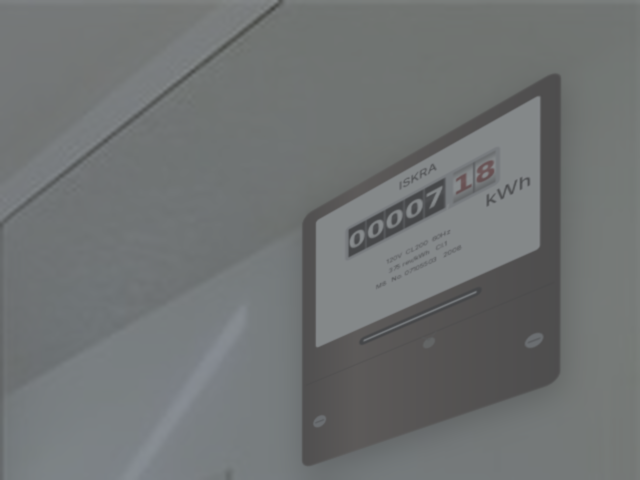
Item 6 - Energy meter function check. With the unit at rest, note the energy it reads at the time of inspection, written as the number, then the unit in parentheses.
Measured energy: 7.18 (kWh)
